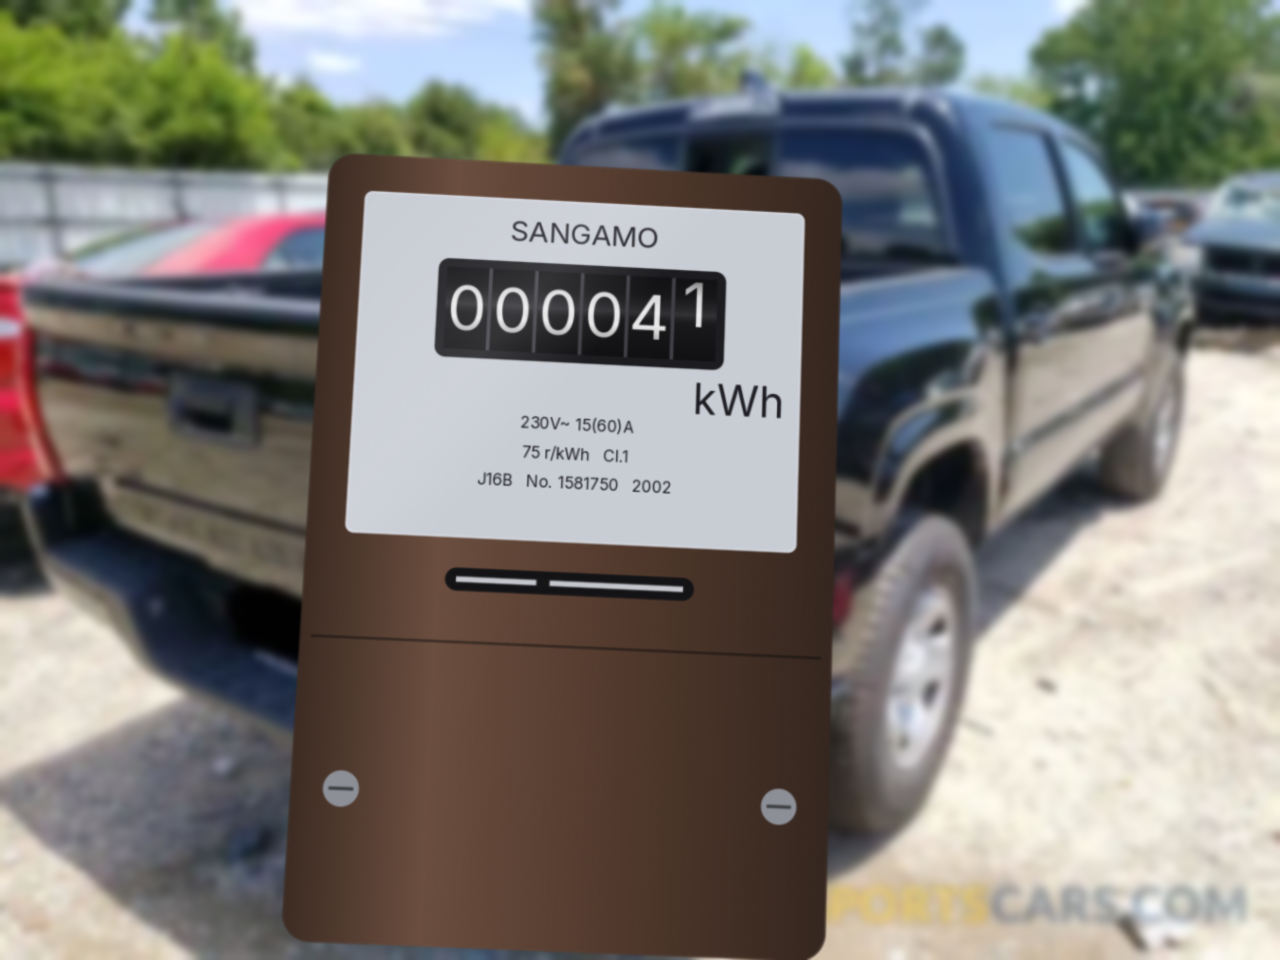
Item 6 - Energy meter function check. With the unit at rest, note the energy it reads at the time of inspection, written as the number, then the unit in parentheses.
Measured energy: 41 (kWh)
